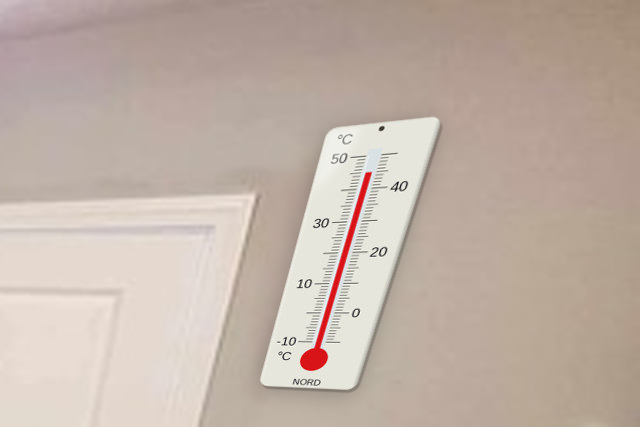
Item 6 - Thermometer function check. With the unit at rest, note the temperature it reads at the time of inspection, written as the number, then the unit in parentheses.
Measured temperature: 45 (°C)
